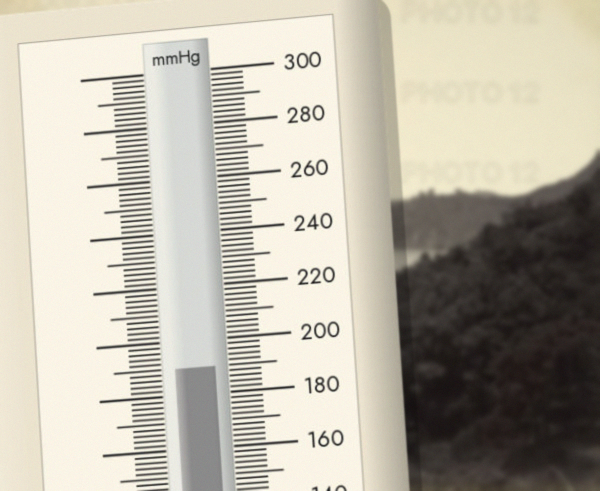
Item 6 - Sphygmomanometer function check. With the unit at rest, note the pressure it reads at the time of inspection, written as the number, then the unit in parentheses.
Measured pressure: 190 (mmHg)
